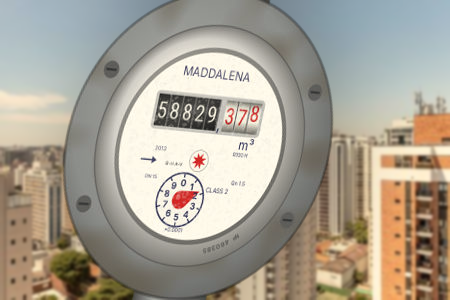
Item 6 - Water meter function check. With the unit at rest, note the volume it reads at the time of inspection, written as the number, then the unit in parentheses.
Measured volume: 58829.3781 (m³)
